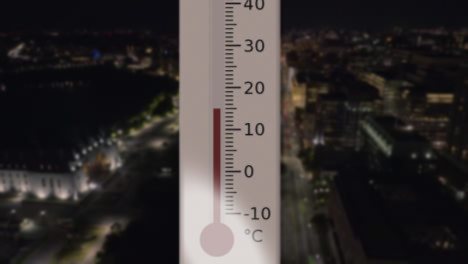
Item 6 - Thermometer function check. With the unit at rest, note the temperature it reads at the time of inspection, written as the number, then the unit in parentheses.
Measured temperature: 15 (°C)
